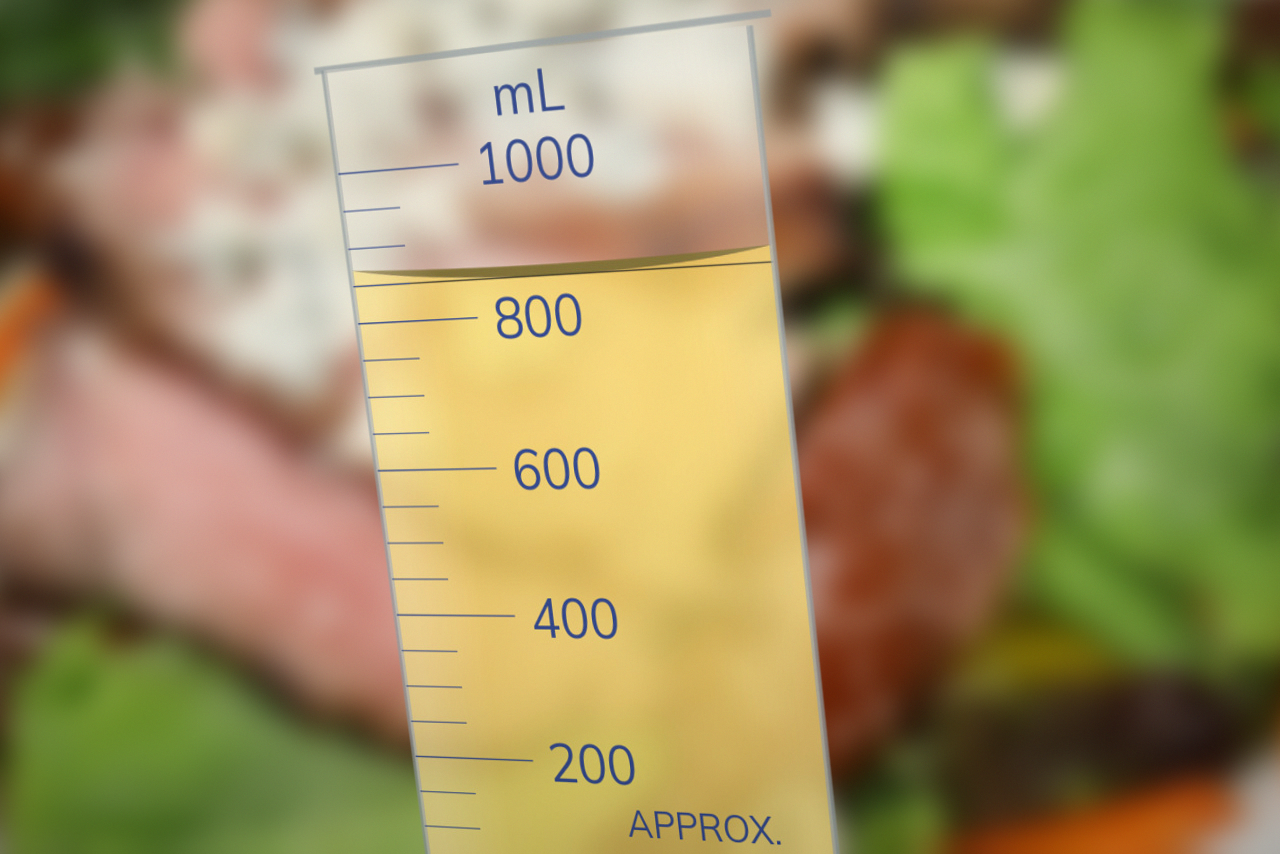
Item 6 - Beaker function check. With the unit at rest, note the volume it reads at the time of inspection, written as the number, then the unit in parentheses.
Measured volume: 850 (mL)
